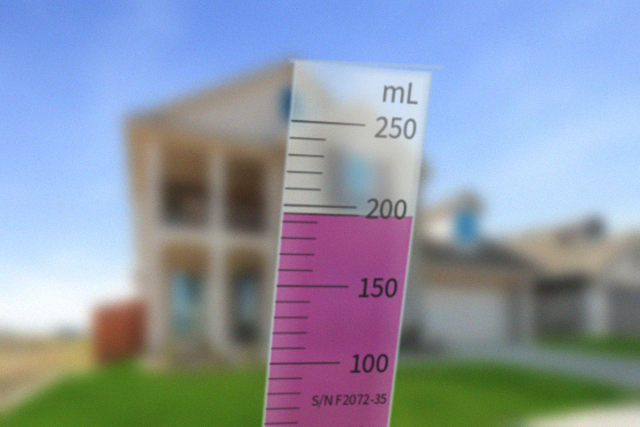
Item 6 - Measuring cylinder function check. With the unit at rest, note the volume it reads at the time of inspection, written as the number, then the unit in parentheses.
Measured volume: 195 (mL)
